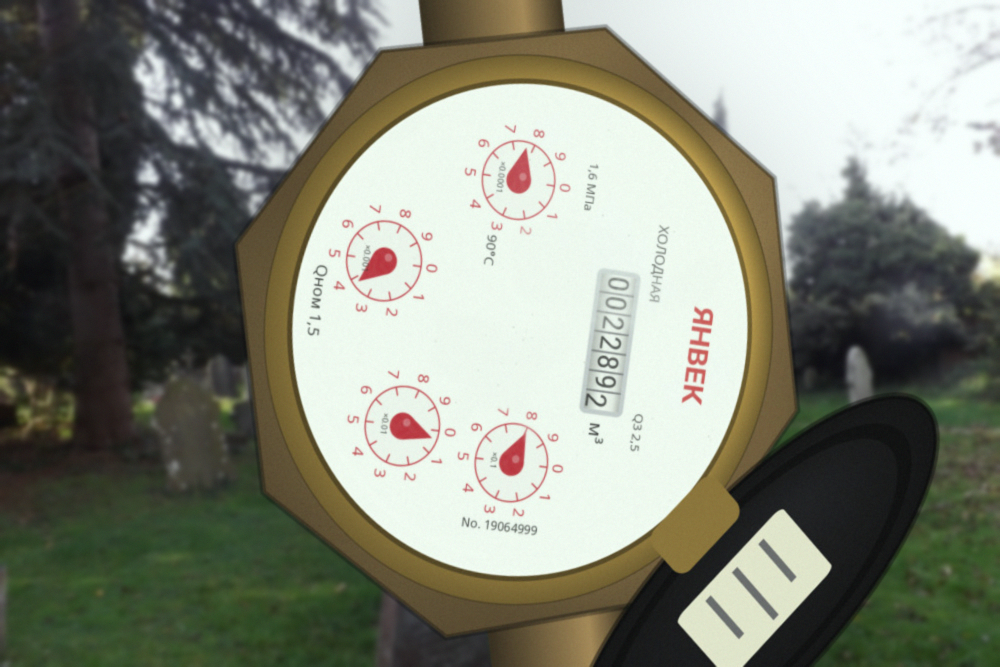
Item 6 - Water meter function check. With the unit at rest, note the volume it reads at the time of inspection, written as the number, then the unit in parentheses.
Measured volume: 22891.8037 (m³)
